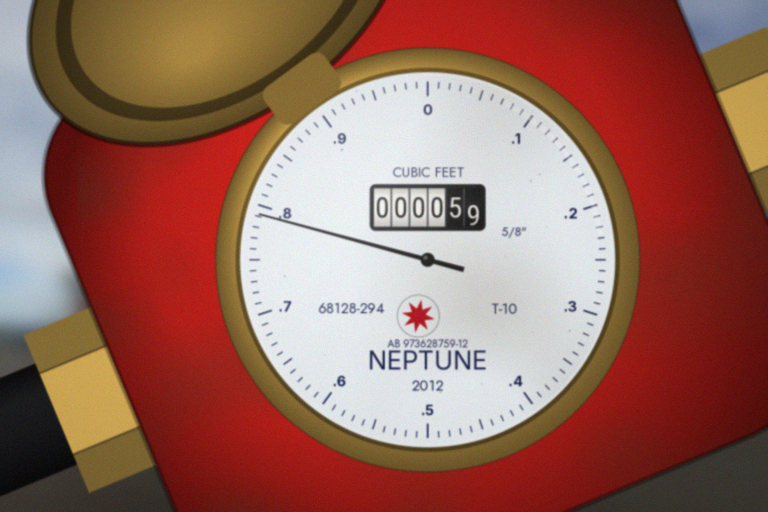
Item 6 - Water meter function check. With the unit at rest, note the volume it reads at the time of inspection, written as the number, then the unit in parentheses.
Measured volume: 58.79 (ft³)
